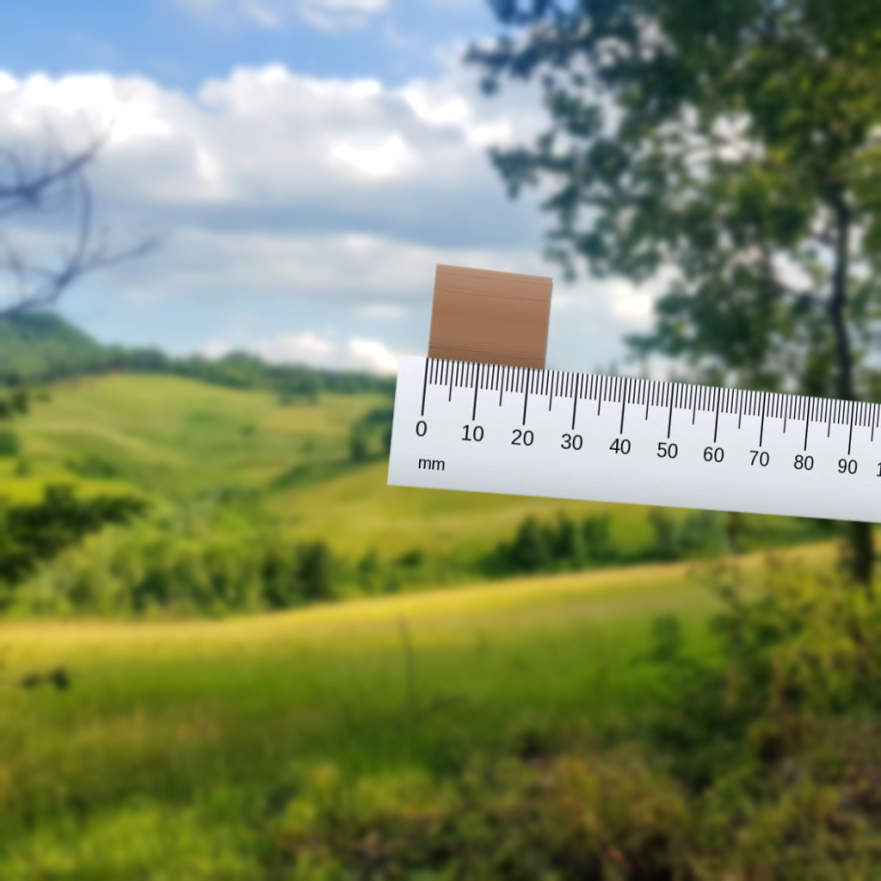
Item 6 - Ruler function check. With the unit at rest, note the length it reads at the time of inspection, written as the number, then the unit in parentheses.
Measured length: 23 (mm)
